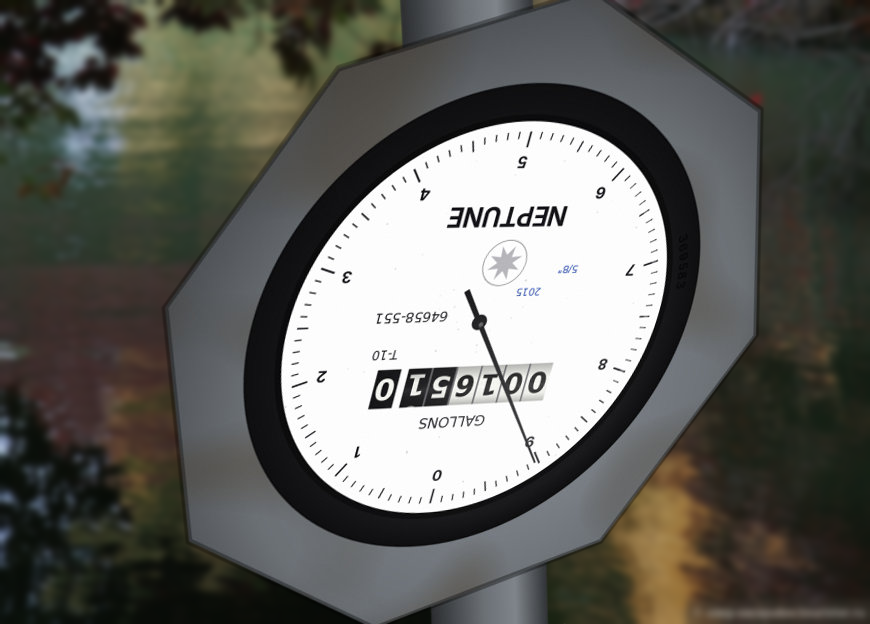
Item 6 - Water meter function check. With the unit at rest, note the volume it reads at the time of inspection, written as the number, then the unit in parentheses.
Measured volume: 16509.0 (gal)
